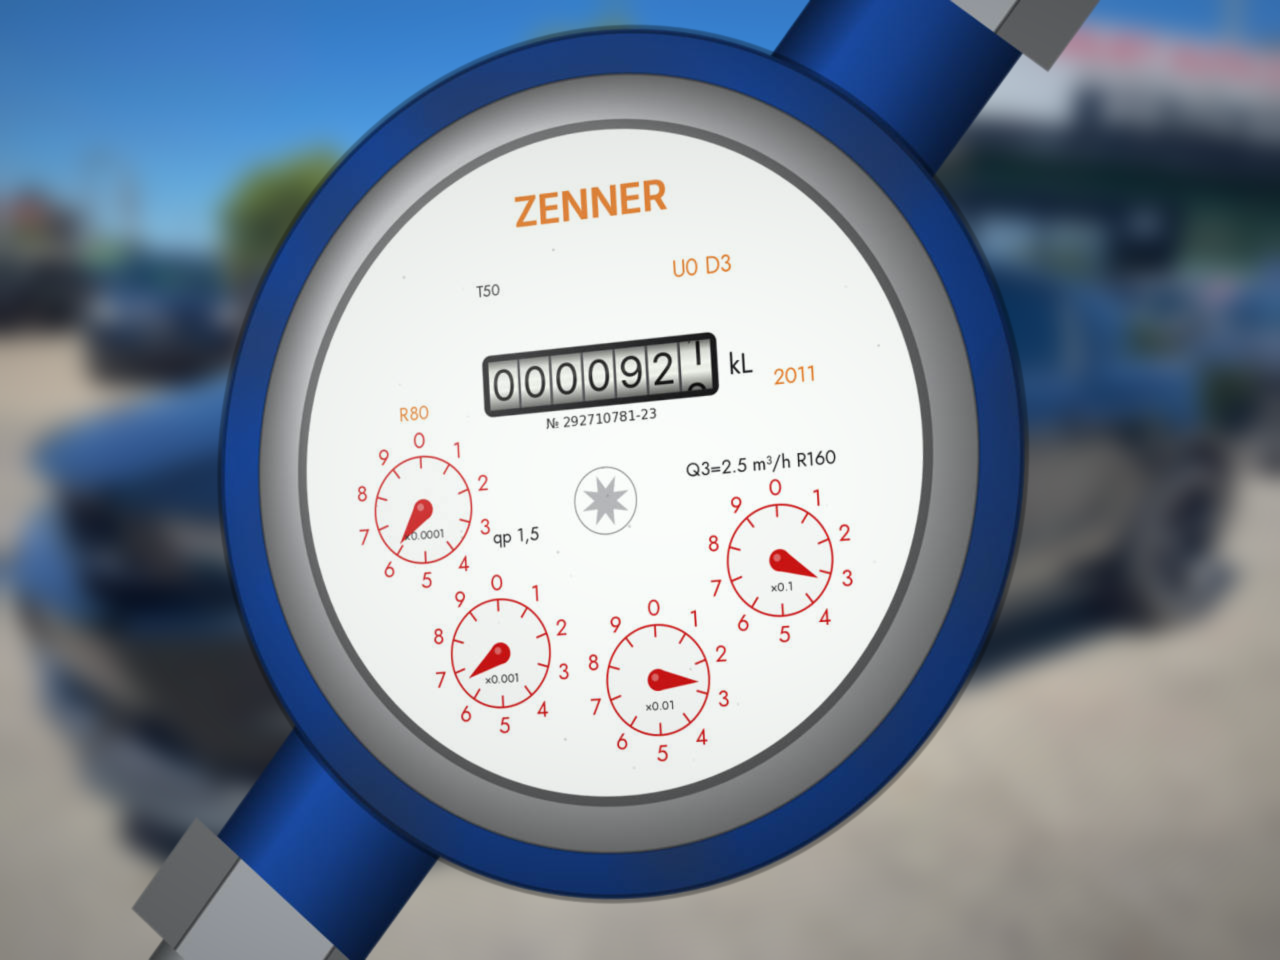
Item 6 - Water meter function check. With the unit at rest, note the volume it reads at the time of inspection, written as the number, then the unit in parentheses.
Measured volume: 921.3266 (kL)
